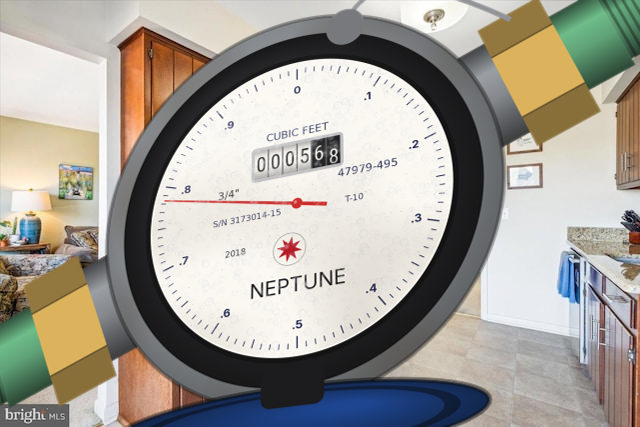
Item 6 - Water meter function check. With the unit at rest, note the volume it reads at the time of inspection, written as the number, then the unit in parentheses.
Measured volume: 567.78 (ft³)
